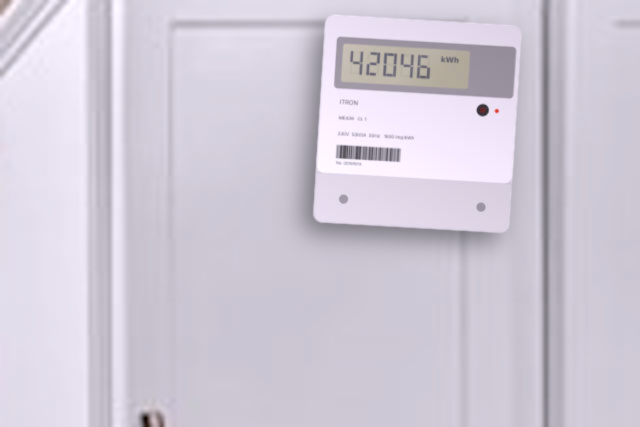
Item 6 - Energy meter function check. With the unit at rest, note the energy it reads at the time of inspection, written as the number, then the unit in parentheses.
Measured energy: 42046 (kWh)
